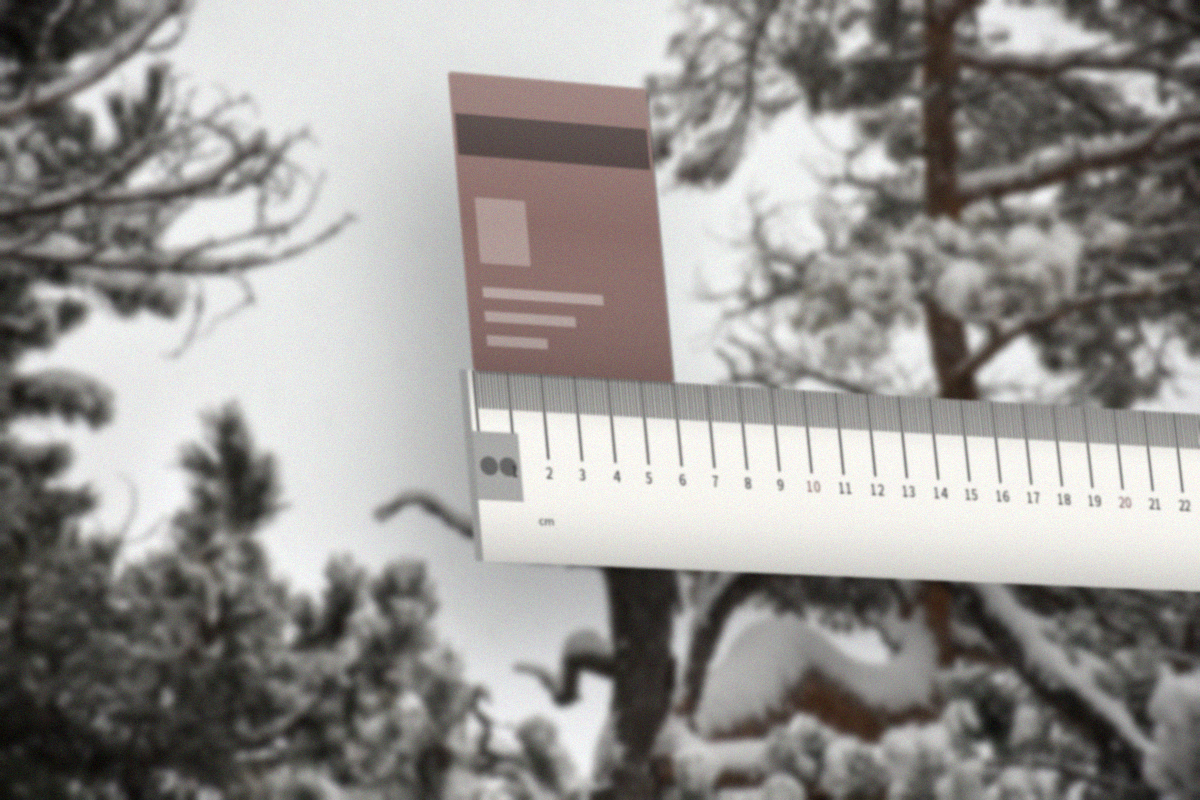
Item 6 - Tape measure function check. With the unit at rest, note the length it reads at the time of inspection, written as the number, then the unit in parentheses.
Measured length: 6 (cm)
